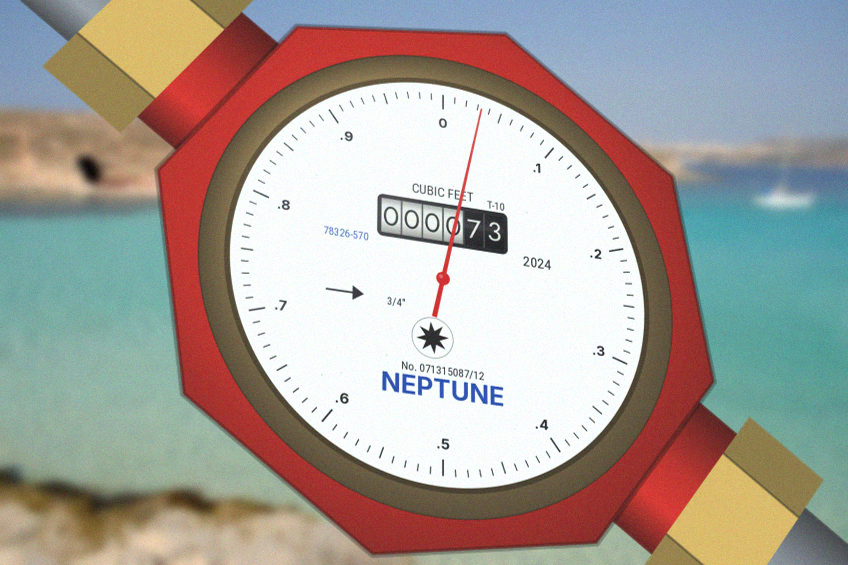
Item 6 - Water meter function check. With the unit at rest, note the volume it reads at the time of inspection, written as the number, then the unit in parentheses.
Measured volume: 73.03 (ft³)
